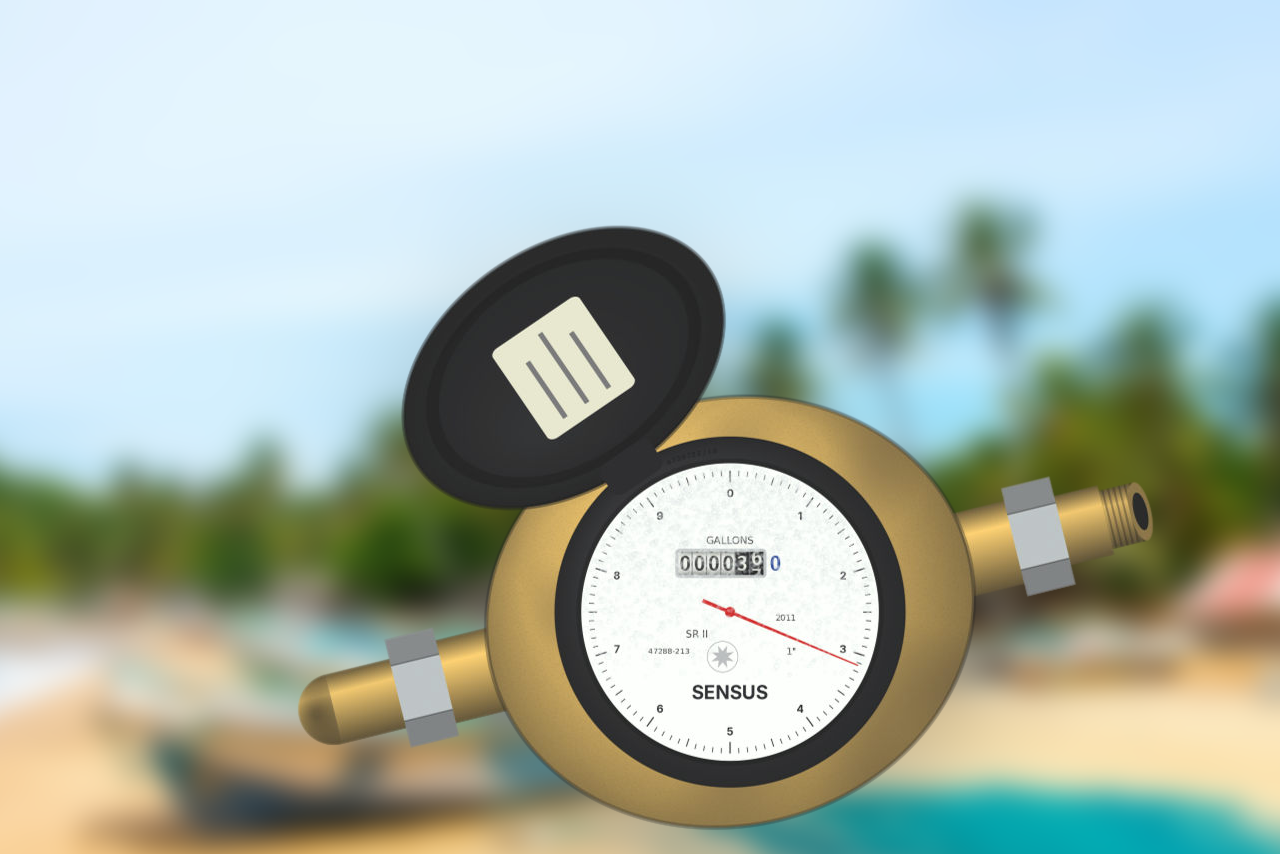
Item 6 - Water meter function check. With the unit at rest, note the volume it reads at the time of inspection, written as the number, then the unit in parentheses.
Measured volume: 363.1 (gal)
